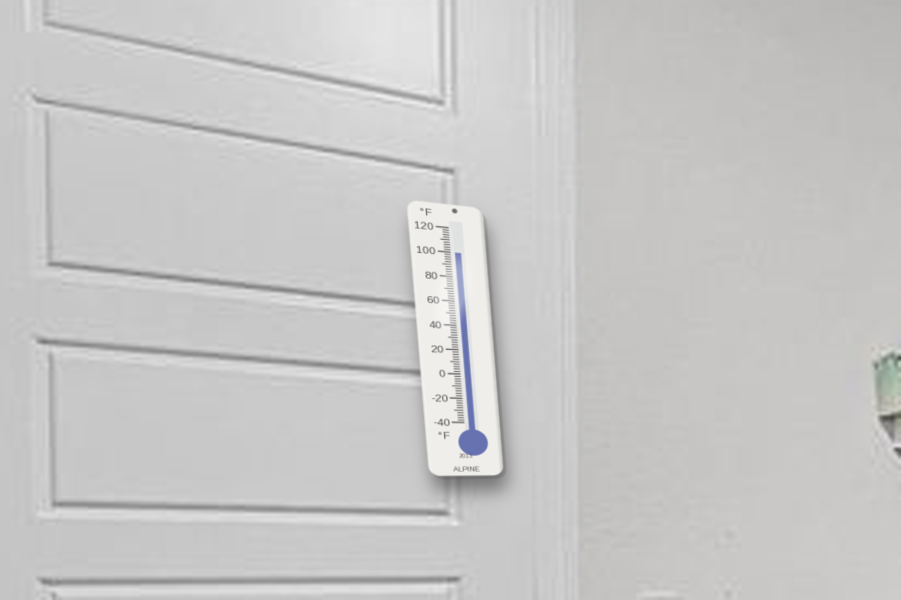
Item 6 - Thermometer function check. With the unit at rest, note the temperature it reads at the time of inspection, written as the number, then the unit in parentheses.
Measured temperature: 100 (°F)
